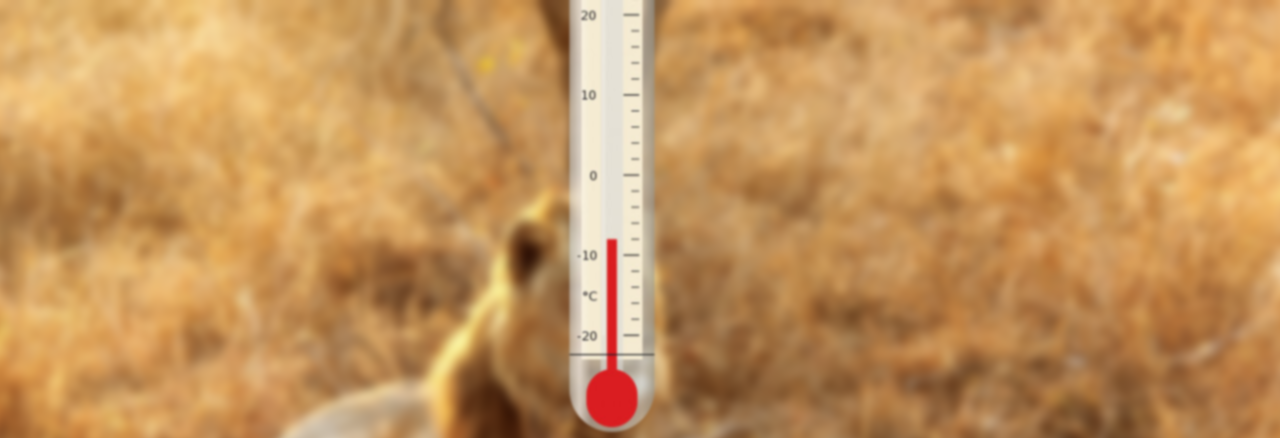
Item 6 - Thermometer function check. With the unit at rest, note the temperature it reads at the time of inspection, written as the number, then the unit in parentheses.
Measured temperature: -8 (°C)
